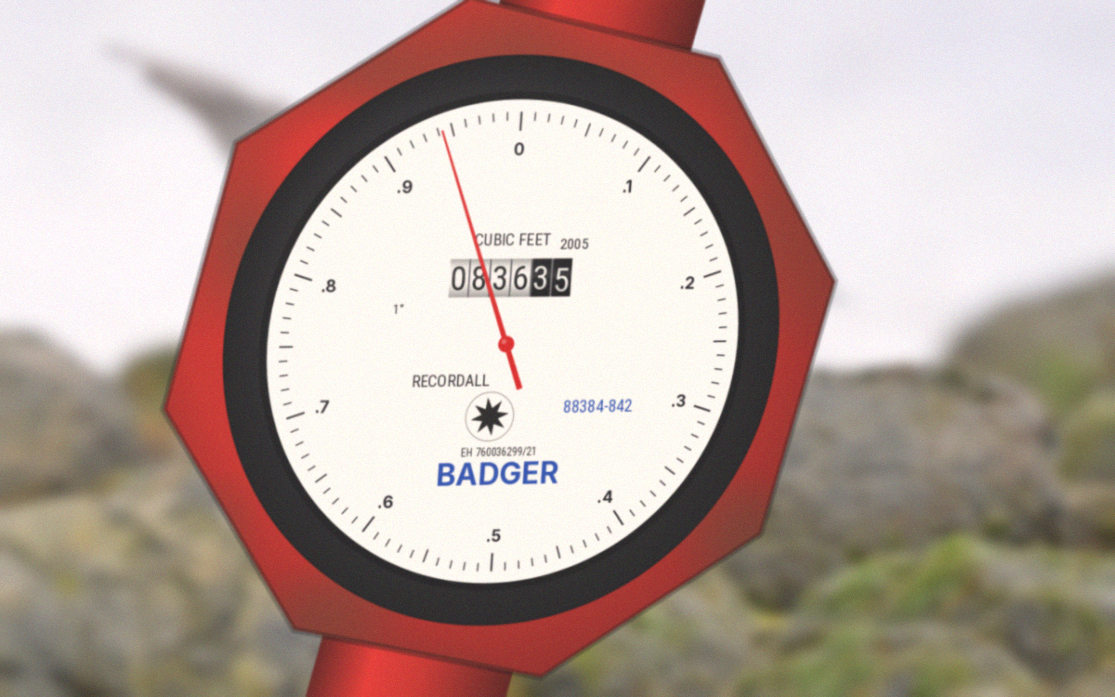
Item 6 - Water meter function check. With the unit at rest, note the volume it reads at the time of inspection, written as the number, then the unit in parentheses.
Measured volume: 83634.94 (ft³)
